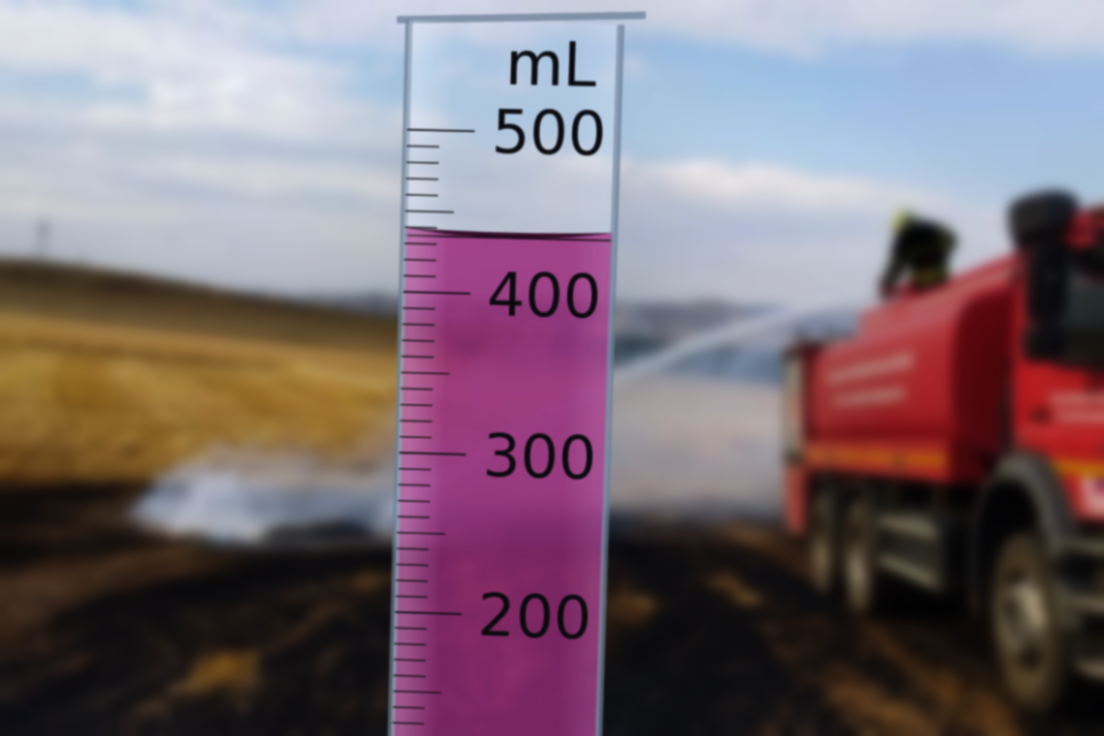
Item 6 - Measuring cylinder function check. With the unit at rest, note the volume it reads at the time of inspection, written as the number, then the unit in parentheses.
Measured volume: 435 (mL)
